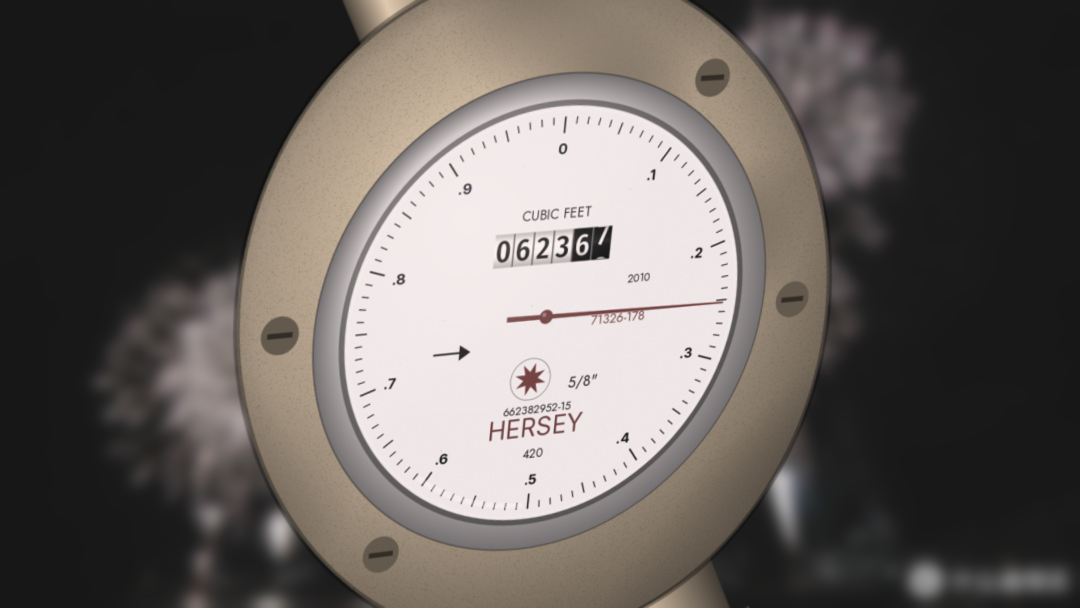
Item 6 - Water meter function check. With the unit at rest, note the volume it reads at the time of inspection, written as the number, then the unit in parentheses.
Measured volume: 62367.25 (ft³)
